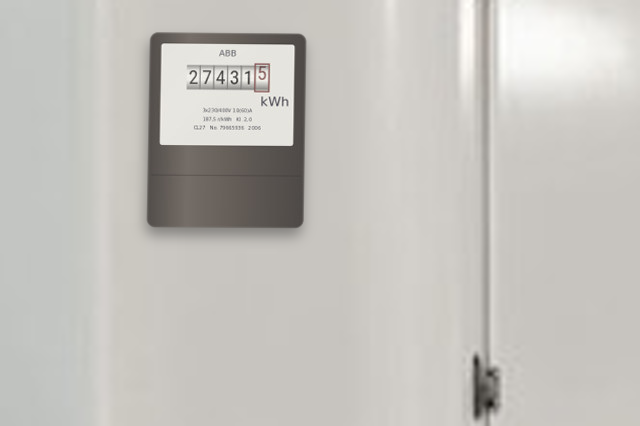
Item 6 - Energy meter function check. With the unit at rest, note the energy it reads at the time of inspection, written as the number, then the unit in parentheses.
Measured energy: 27431.5 (kWh)
